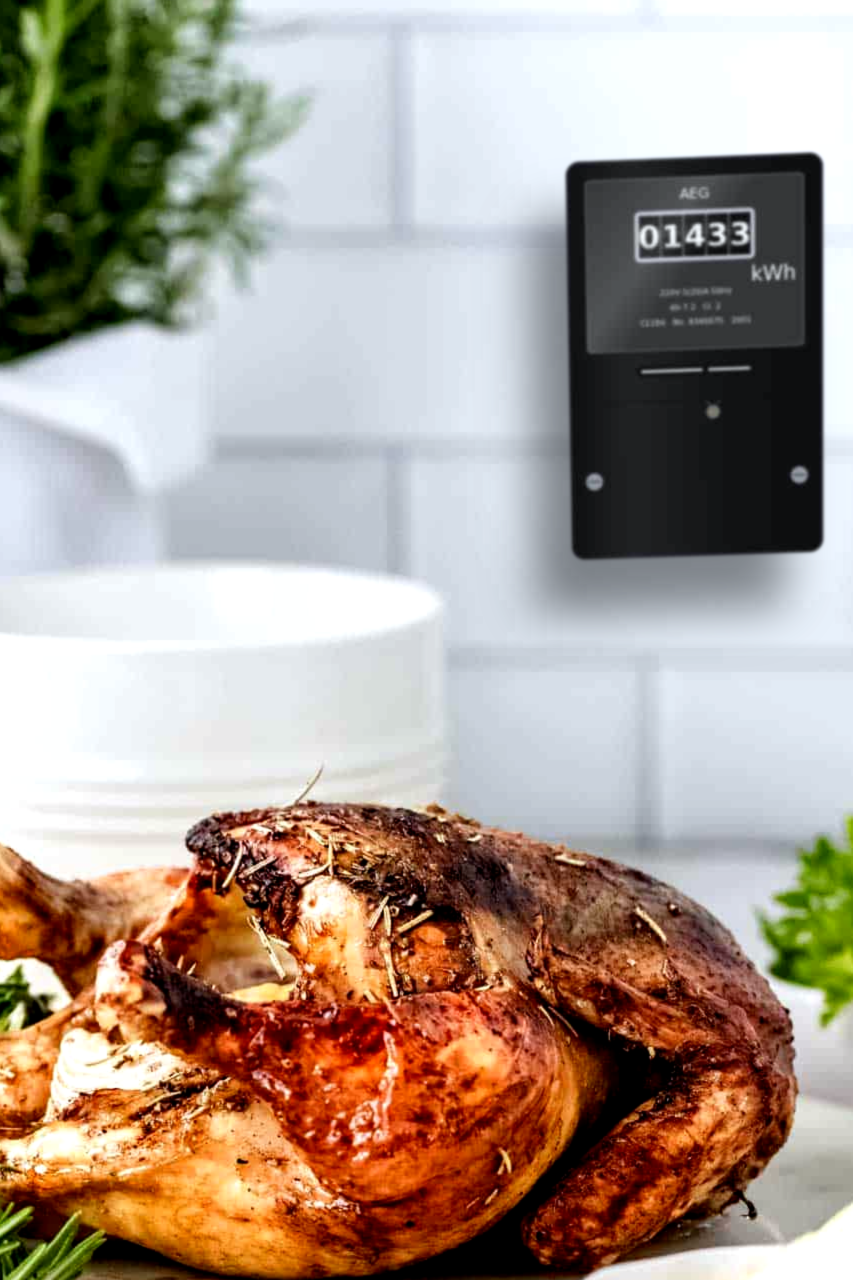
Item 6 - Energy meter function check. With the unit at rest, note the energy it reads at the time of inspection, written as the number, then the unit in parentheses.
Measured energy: 1433 (kWh)
